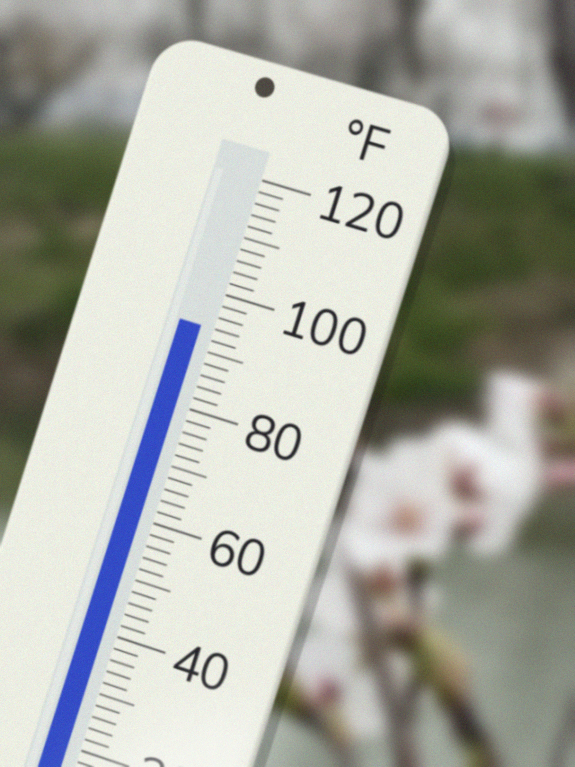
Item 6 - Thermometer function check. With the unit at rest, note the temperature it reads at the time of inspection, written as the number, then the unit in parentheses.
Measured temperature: 94 (°F)
